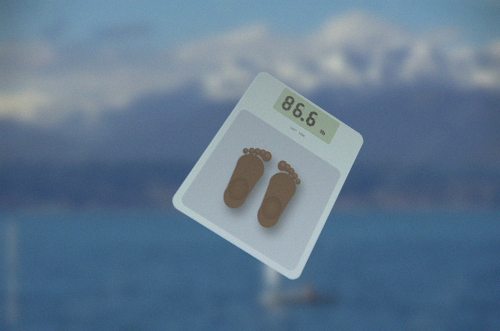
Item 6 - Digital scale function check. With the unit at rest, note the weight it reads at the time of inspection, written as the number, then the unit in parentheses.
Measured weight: 86.6 (lb)
